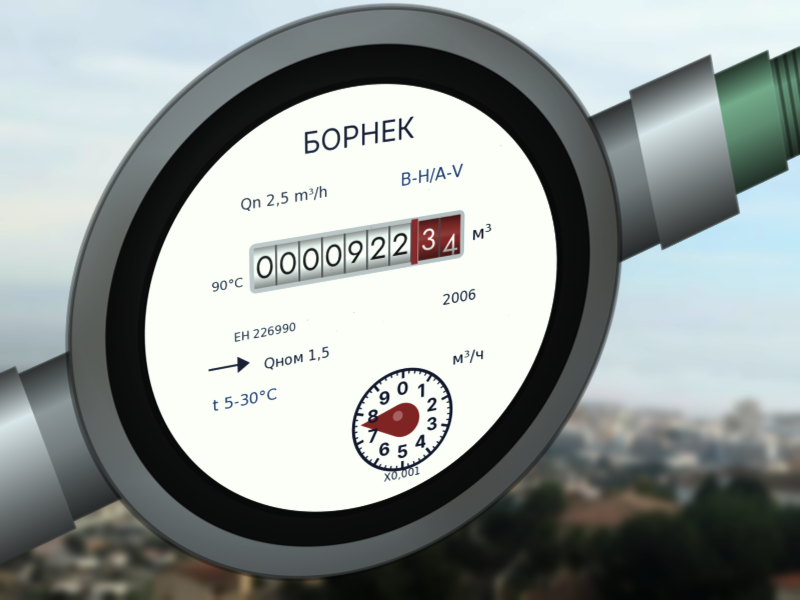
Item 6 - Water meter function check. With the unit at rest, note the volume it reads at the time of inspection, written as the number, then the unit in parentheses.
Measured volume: 922.337 (m³)
